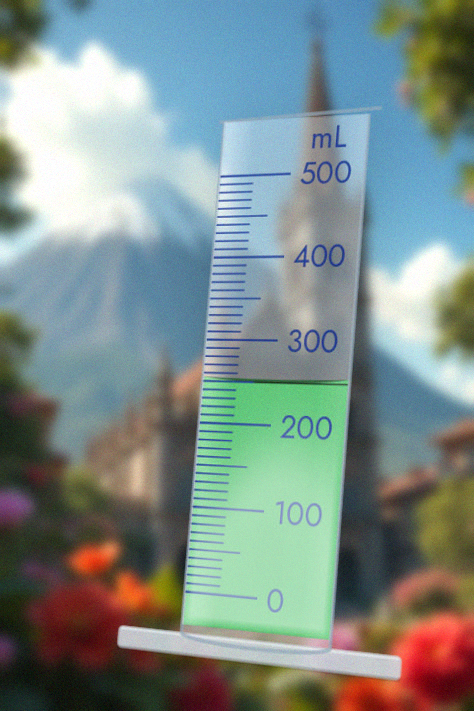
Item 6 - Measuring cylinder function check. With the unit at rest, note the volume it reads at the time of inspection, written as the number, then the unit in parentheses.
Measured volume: 250 (mL)
